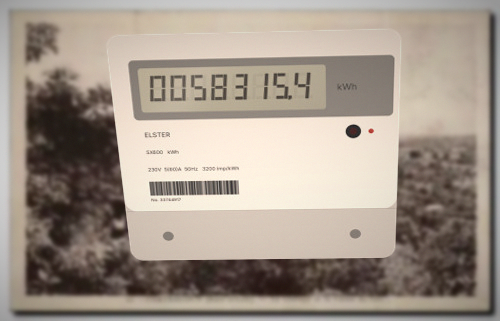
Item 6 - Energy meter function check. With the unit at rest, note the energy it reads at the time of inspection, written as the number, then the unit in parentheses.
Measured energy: 58315.4 (kWh)
